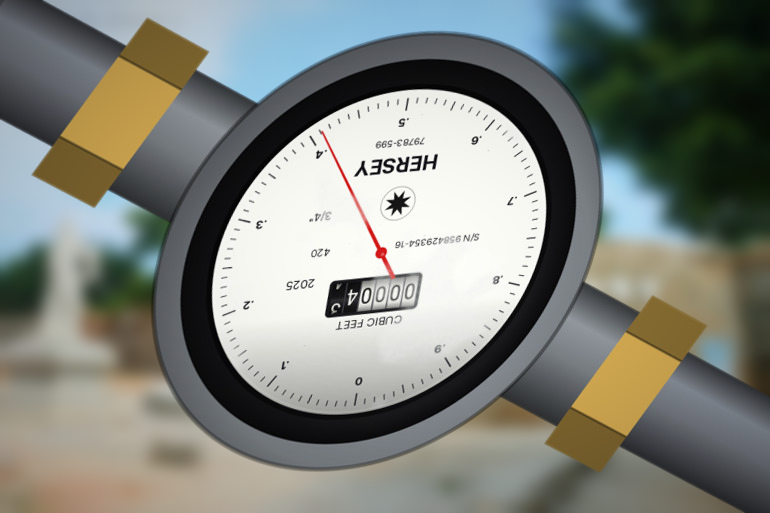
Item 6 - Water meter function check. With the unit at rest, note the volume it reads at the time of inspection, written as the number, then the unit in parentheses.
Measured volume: 43.41 (ft³)
